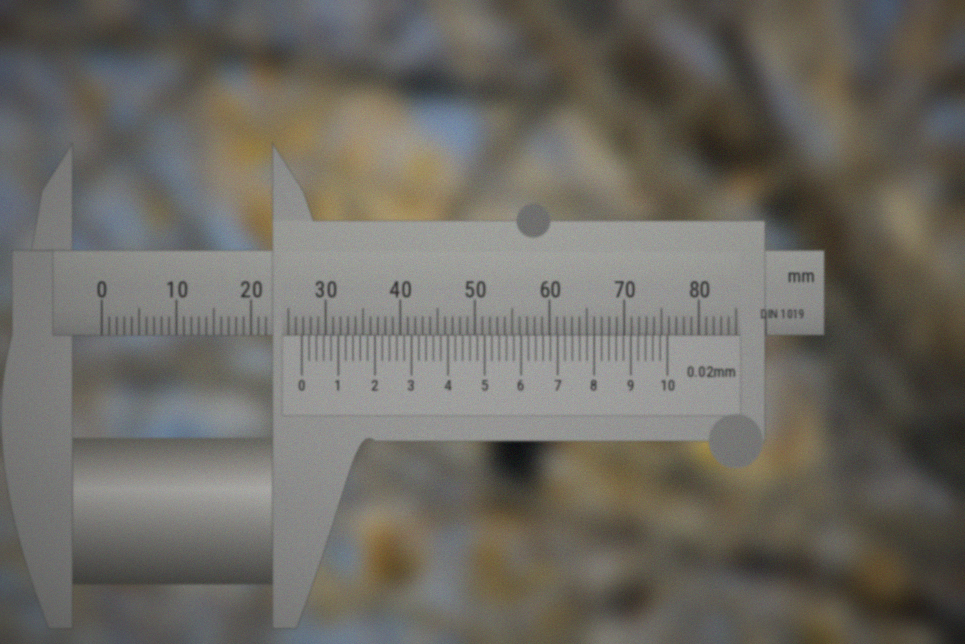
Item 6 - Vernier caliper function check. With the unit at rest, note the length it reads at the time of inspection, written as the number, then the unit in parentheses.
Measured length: 26.8 (mm)
